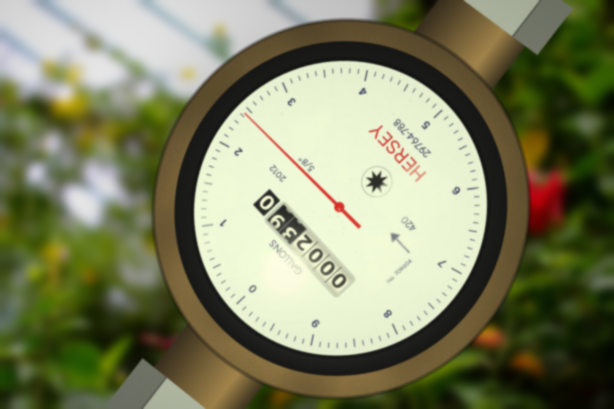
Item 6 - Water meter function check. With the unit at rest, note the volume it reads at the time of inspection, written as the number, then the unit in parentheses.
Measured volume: 2392.4 (gal)
